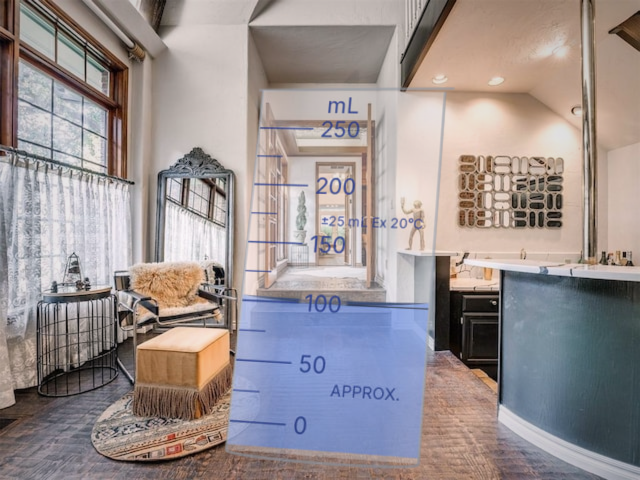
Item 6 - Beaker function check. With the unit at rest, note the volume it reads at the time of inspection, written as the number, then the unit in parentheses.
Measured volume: 100 (mL)
